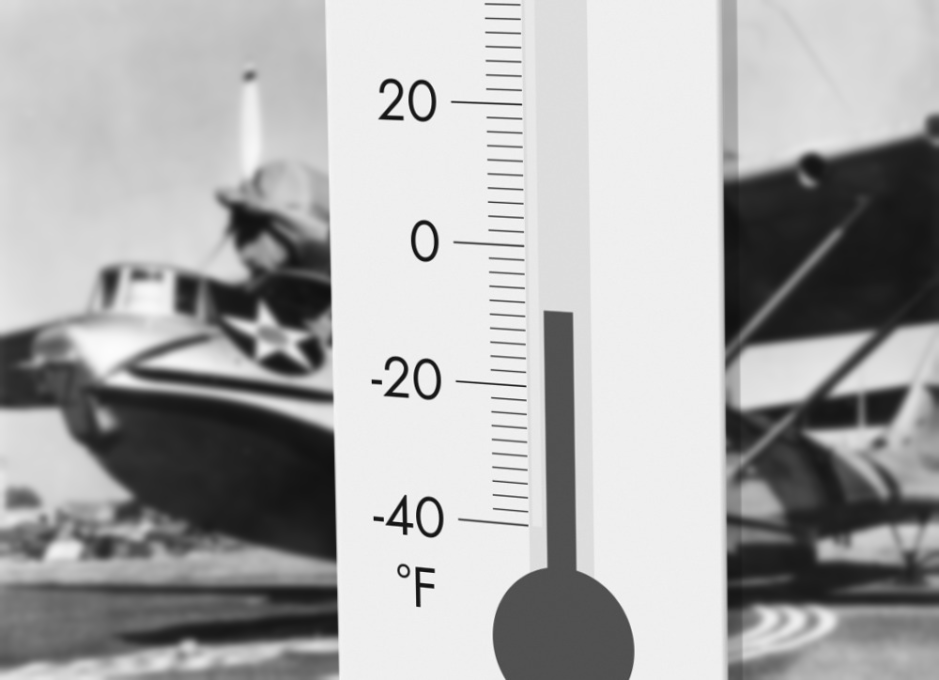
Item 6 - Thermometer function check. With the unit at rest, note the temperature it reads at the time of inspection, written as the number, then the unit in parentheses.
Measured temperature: -9 (°F)
